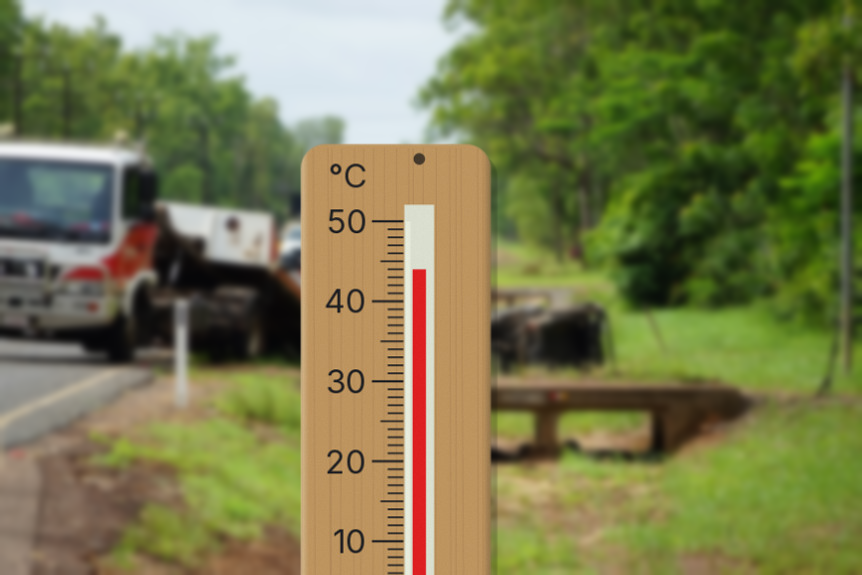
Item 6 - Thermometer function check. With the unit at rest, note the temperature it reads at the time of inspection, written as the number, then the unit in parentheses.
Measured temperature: 44 (°C)
